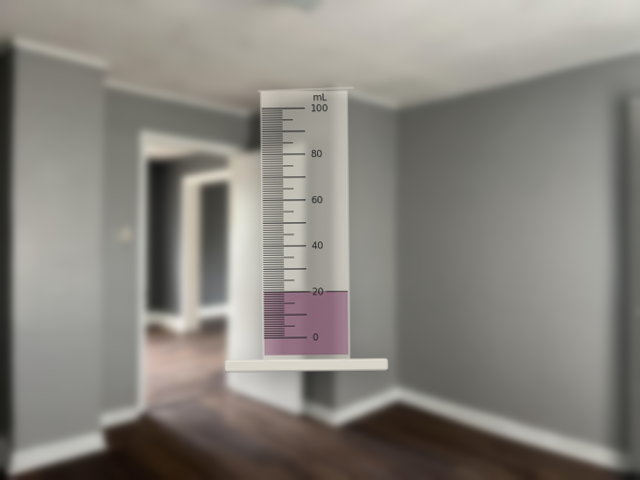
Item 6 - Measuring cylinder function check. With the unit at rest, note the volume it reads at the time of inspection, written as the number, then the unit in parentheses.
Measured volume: 20 (mL)
